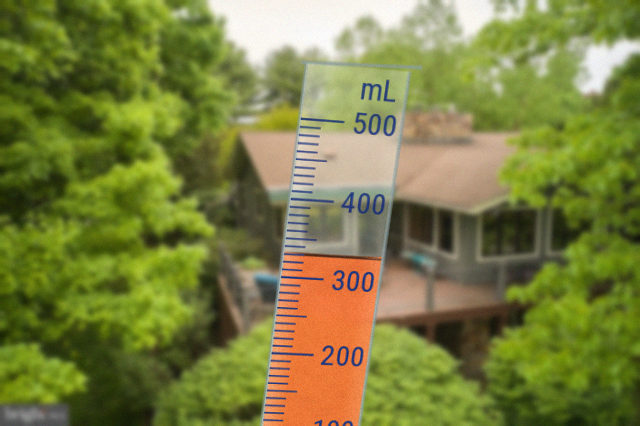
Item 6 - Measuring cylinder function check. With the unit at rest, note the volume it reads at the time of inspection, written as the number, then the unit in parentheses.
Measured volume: 330 (mL)
